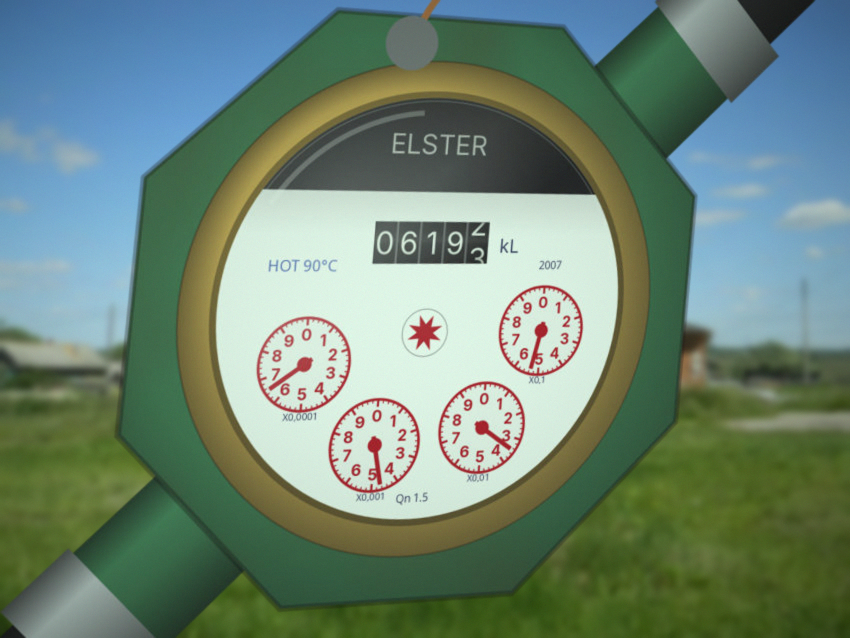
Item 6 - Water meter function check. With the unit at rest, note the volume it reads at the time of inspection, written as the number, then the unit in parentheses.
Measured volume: 6192.5346 (kL)
